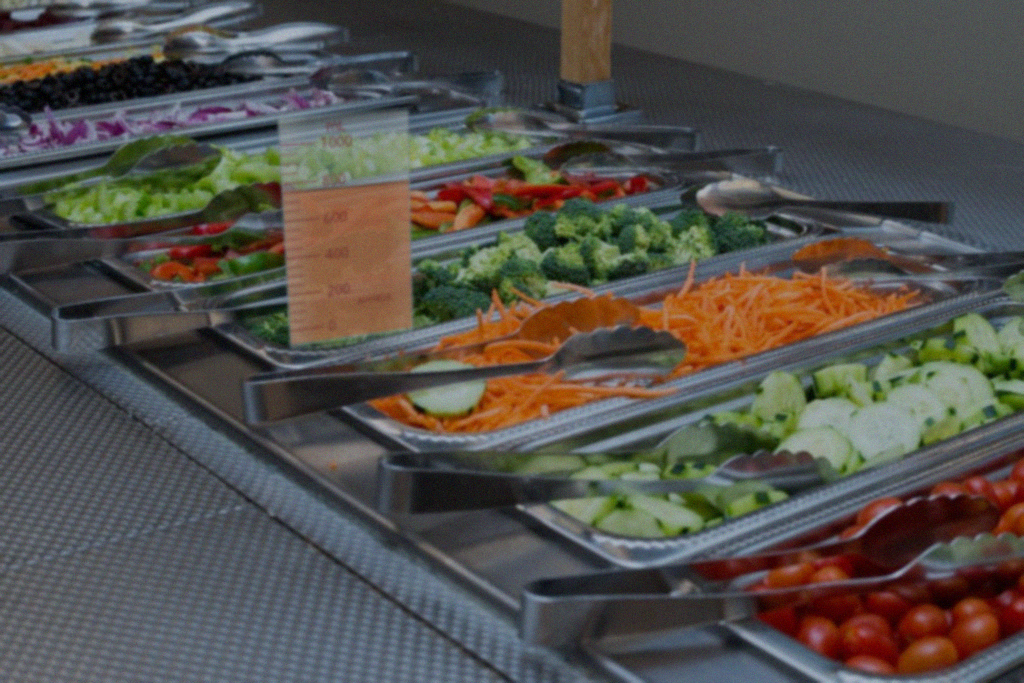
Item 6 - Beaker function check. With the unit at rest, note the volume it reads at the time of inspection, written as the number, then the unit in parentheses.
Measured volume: 750 (mL)
